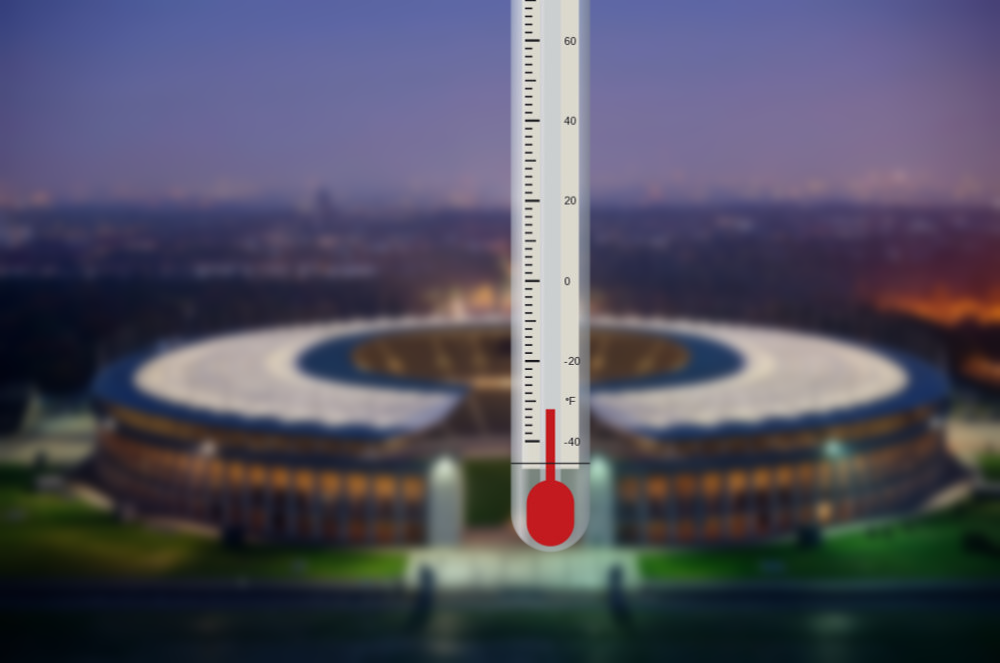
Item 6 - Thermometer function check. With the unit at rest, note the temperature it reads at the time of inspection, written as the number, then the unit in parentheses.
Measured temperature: -32 (°F)
